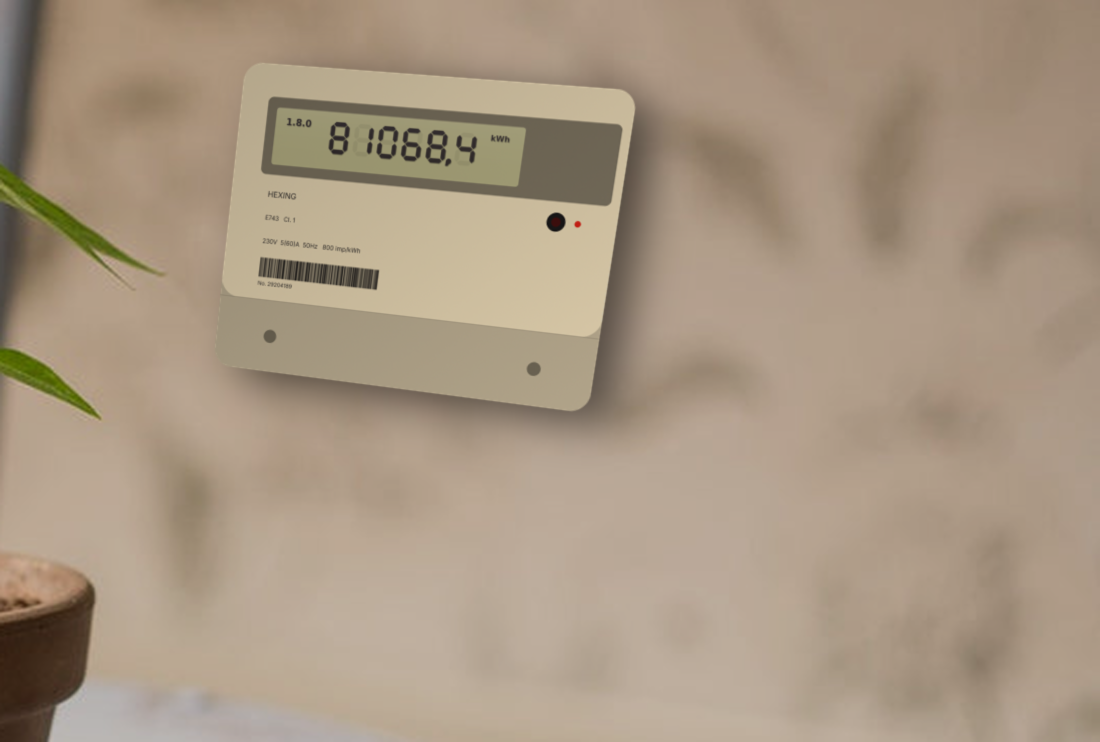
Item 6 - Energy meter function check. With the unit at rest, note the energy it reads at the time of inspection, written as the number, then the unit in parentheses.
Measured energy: 81068.4 (kWh)
